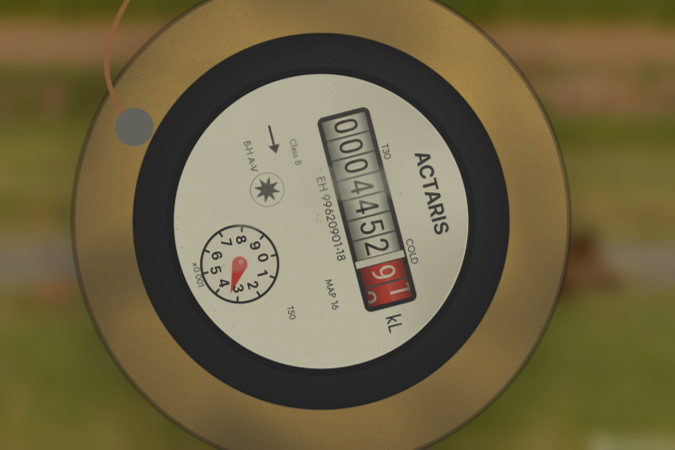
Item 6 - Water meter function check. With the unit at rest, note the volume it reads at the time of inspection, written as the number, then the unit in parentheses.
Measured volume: 4452.913 (kL)
